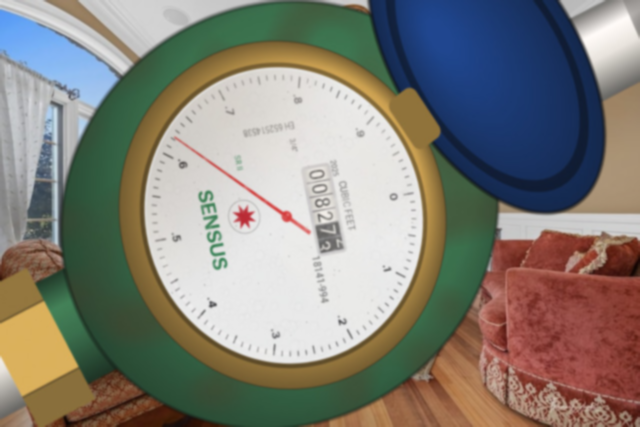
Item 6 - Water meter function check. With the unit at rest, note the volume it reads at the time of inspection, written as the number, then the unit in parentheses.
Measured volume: 8272.62 (ft³)
